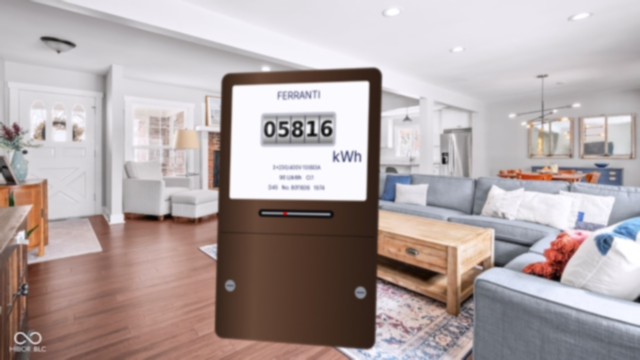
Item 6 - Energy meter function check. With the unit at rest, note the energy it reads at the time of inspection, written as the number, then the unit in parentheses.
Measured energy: 5816 (kWh)
